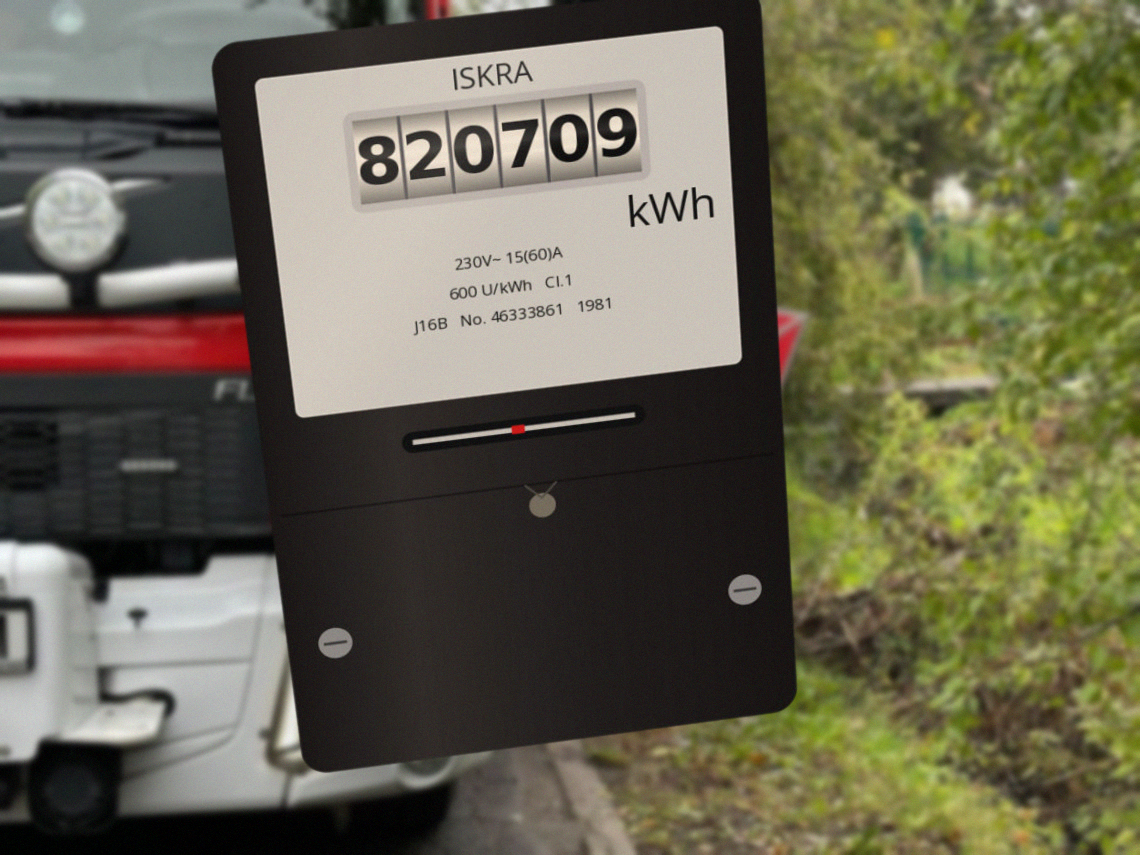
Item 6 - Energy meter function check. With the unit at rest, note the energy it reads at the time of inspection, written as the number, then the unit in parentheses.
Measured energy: 820709 (kWh)
